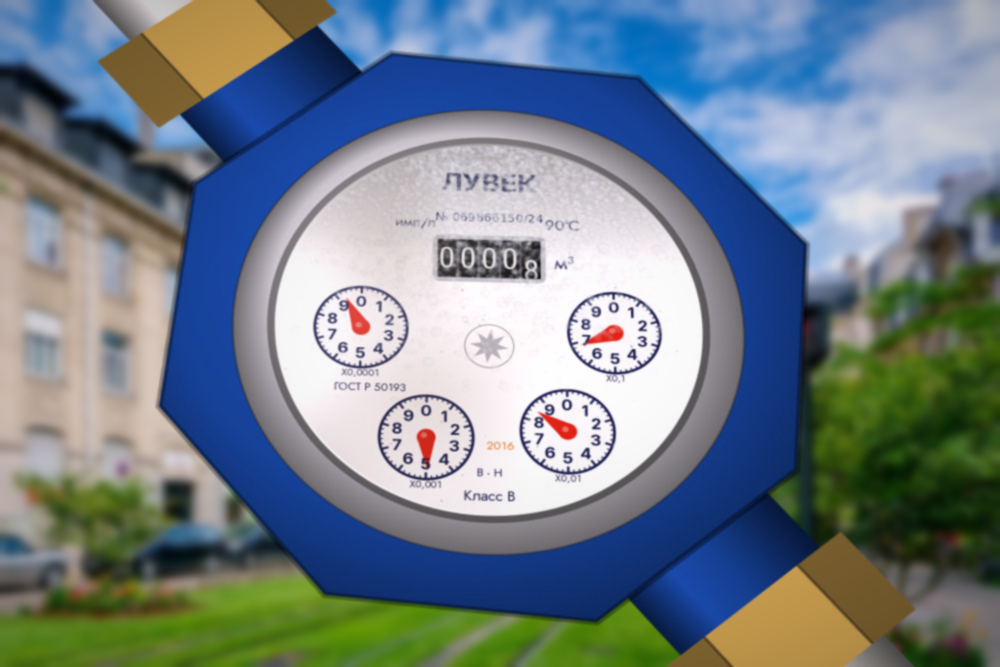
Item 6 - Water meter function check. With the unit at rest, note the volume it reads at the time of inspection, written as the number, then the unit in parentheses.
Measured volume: 7.6849 (m³)
